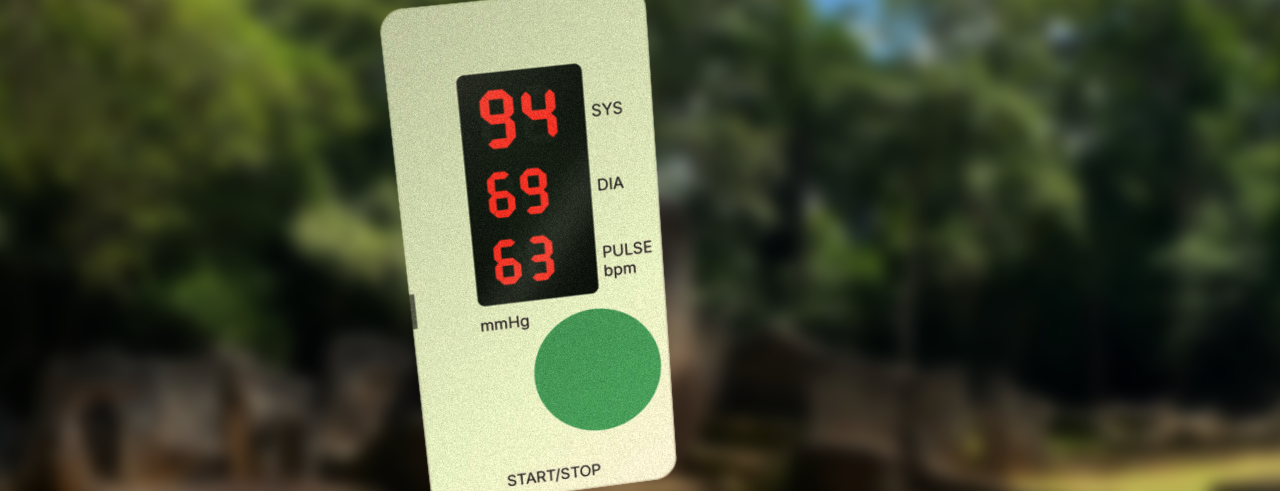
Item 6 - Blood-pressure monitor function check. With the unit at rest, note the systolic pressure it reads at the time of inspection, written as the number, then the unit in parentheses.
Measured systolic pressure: 94 (mmHg)
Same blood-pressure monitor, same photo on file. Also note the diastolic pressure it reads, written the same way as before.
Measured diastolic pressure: 69 (mmHg)
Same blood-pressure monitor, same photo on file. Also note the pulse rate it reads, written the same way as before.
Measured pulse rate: 63 (bpm)
